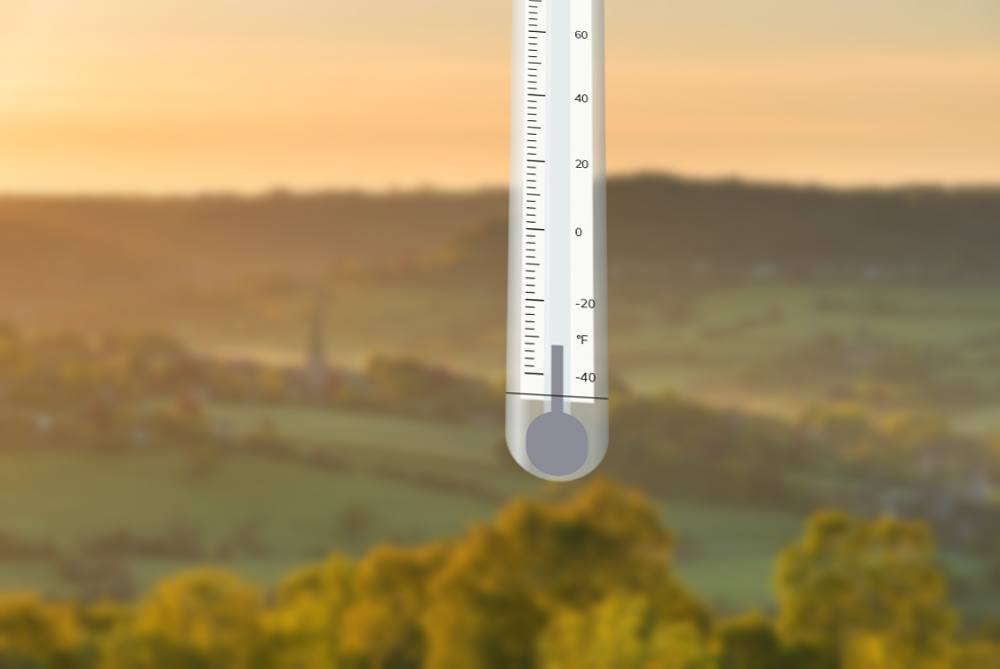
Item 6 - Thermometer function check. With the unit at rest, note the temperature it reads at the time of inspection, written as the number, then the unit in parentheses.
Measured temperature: -32 (°F)
